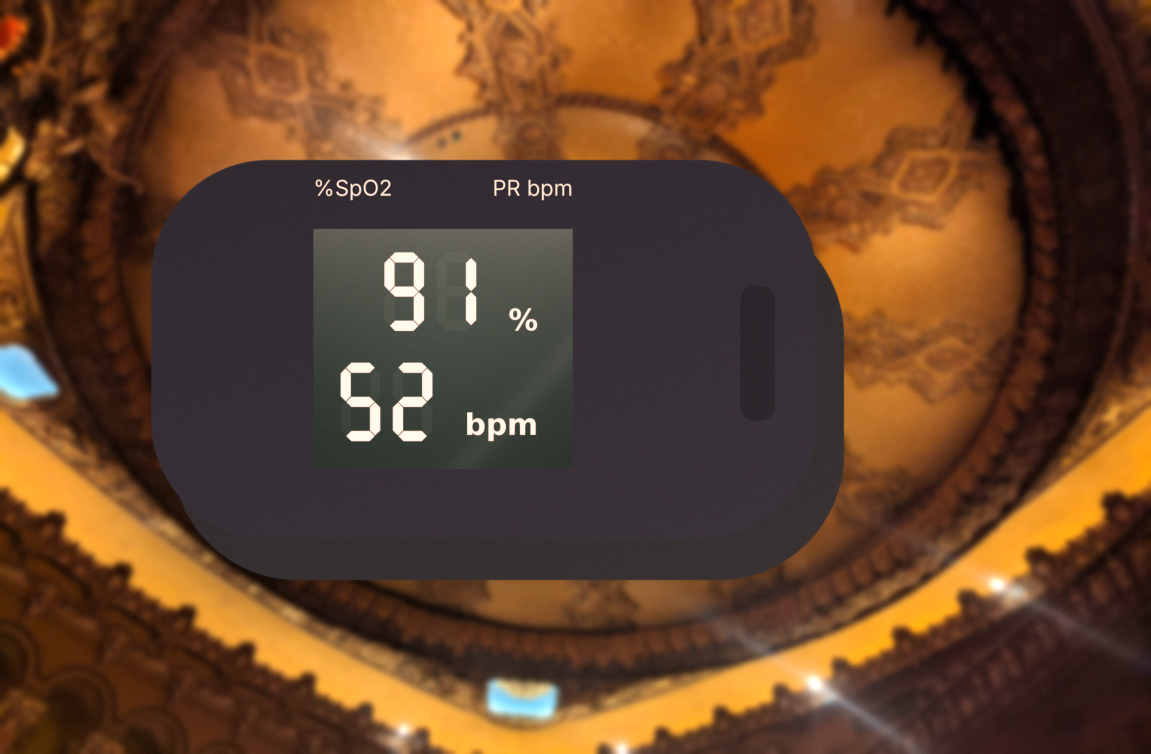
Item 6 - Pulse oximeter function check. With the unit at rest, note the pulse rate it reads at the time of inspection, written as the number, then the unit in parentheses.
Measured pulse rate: 52 (bpm)
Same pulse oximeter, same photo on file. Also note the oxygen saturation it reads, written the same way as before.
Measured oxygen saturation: 91 (%)
